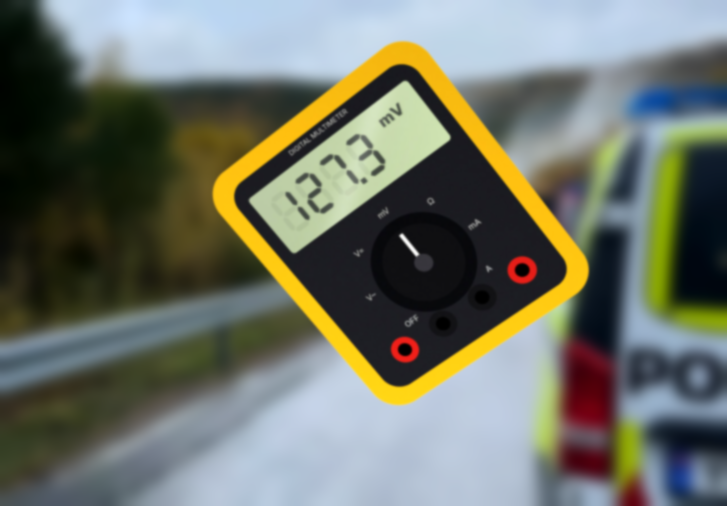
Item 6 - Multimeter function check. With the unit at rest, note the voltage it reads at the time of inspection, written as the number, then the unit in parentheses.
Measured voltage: 127.3 (mV)
